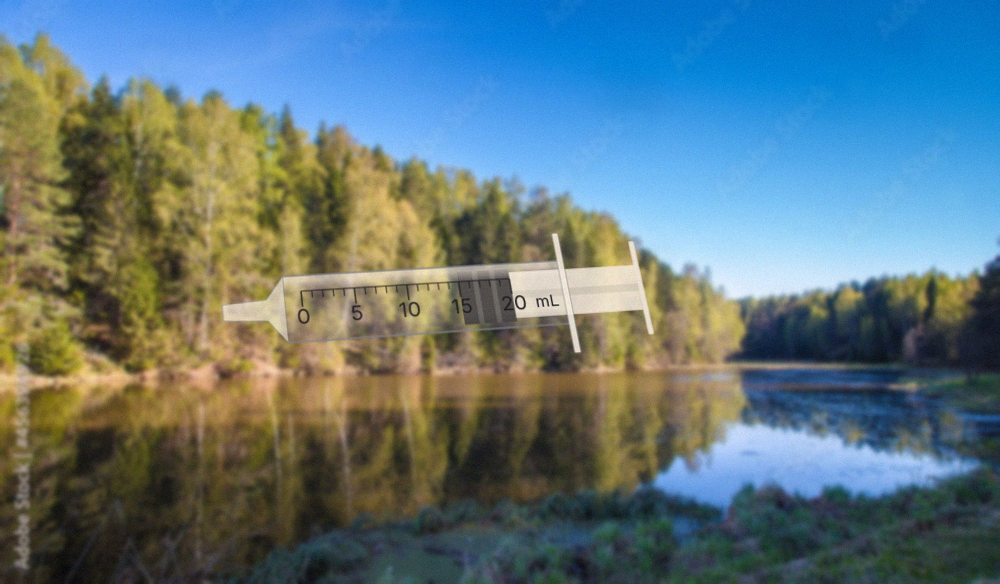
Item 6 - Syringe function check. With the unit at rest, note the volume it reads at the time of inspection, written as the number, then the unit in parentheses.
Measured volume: 15 (mL)
